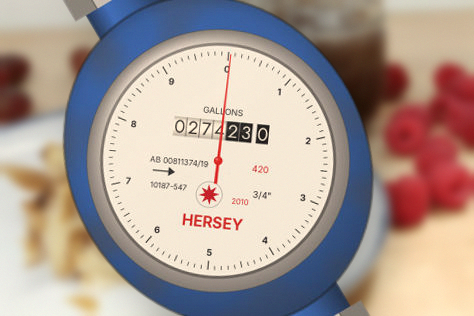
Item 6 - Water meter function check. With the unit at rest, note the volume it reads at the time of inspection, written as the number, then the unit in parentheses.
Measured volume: 274230.0 (gal)
